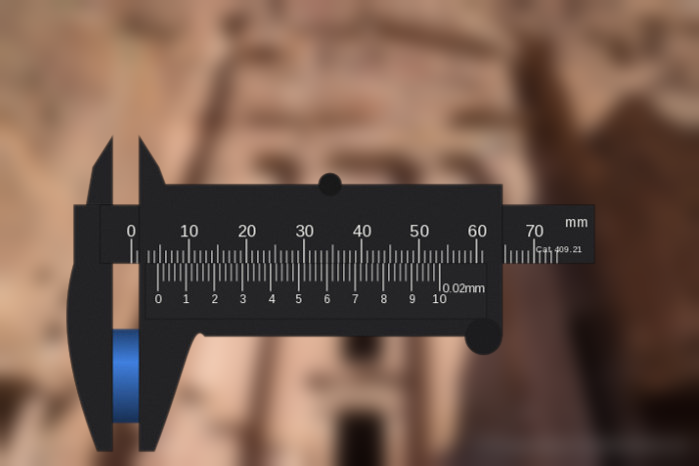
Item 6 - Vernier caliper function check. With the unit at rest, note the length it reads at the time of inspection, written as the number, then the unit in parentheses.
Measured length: 4.6 (mm)
